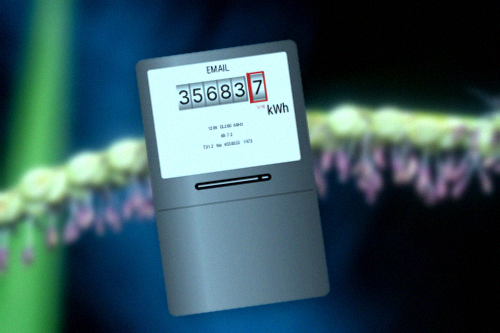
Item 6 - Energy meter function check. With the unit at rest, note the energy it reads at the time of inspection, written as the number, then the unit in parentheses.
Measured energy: 35683.7 (kWh)
